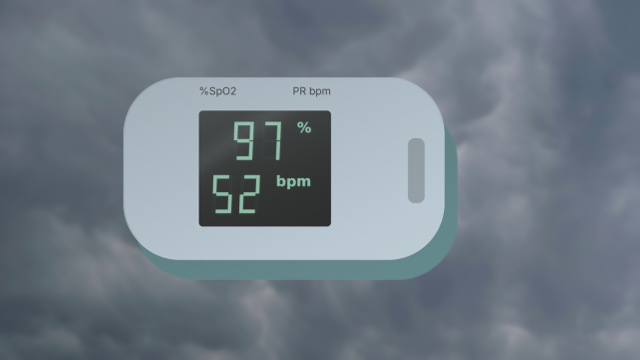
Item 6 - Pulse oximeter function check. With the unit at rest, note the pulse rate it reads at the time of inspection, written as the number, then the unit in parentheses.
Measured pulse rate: 52 (bpm)
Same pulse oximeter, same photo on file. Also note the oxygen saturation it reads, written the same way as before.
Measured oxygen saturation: 97 (%)
